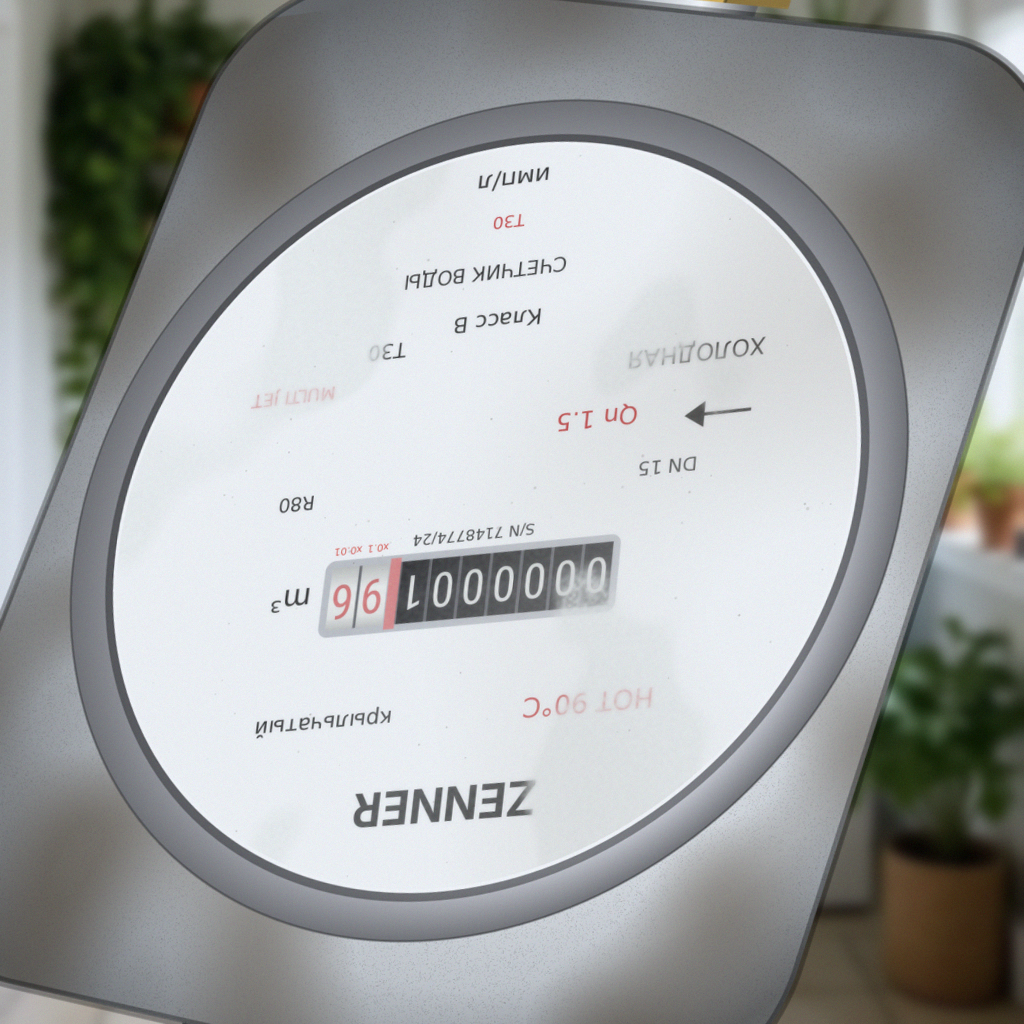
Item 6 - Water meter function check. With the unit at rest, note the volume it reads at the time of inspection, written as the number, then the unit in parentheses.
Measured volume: 1.96 (m³)
